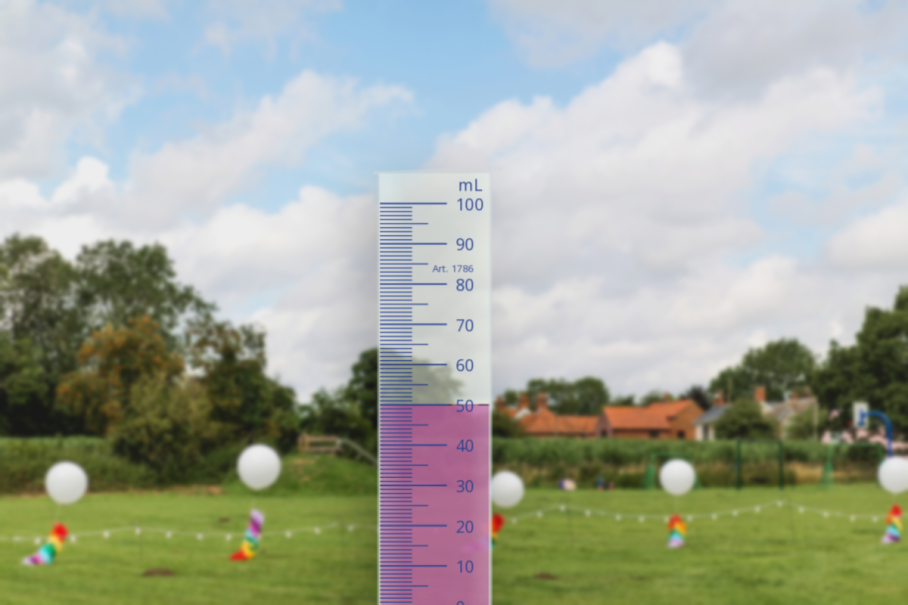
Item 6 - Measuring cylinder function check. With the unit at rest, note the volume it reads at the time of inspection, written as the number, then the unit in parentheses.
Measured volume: 50 (mL)
